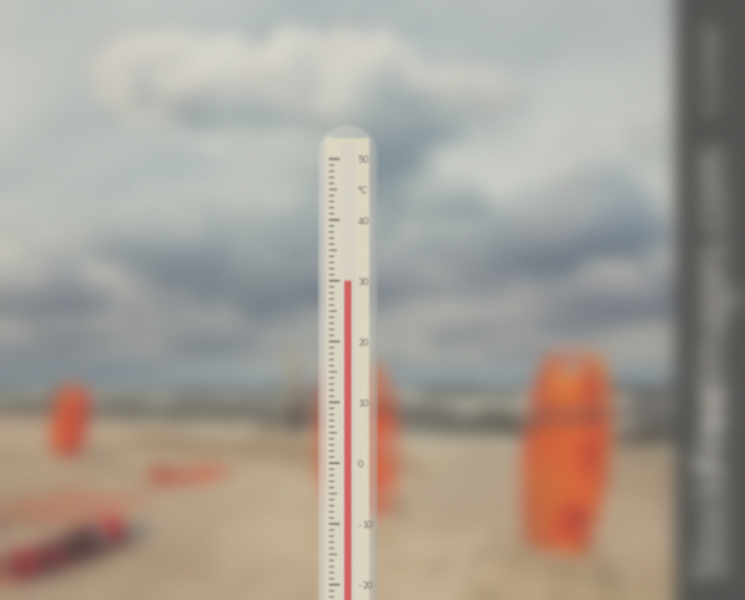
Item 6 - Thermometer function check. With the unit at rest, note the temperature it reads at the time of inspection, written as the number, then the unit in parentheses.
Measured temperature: 30 (°C)
